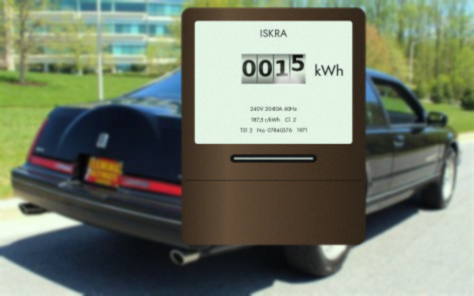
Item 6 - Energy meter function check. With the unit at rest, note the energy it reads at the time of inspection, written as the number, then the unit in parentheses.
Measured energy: 15 (kWh)
